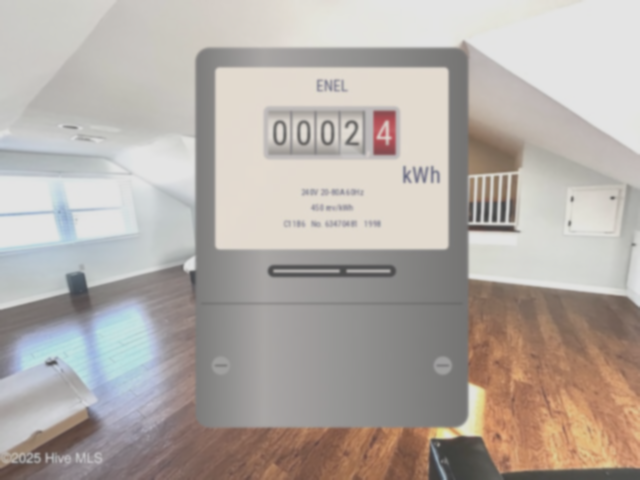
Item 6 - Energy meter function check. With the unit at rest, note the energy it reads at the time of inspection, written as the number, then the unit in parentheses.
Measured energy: 2.4 (kWh)
